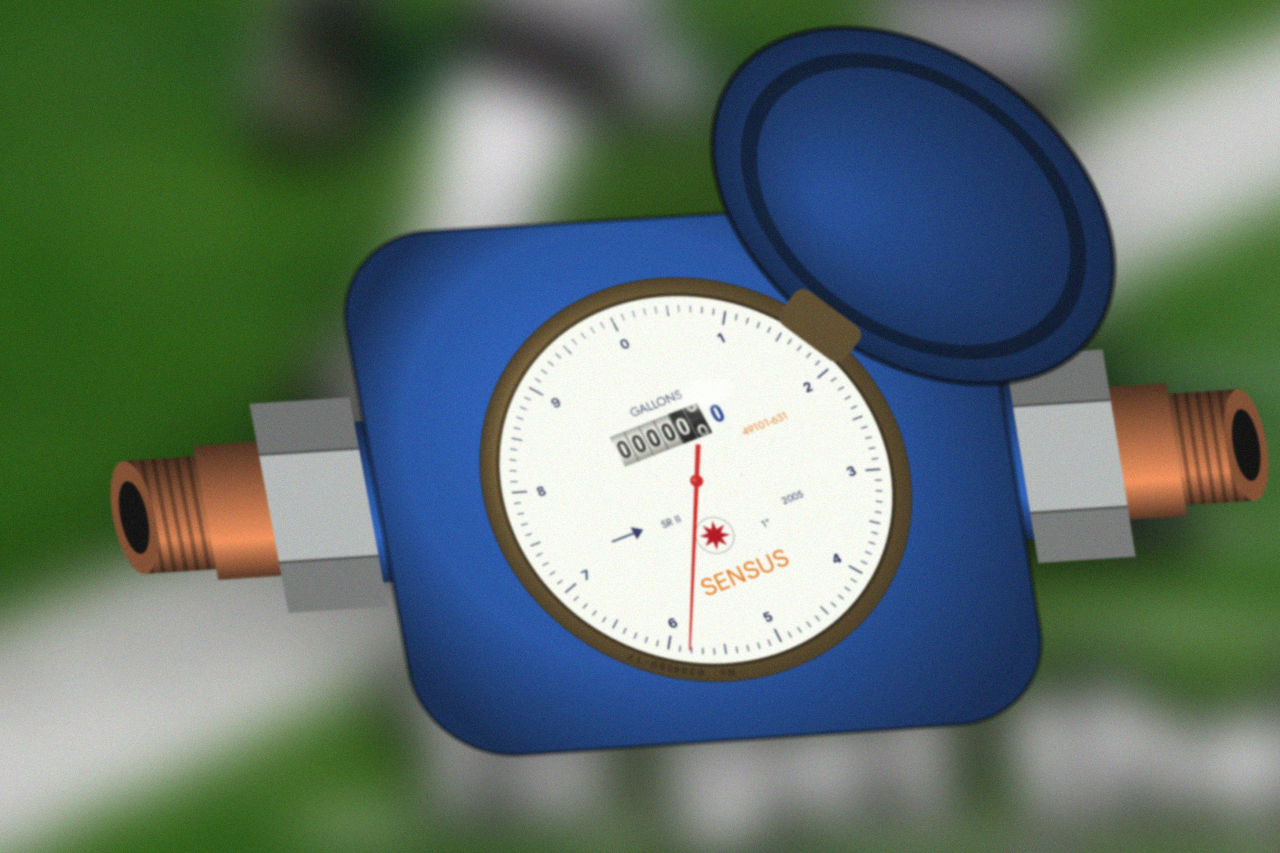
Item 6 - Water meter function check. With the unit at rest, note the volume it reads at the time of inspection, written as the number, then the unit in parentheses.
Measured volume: 85.8 (gal)
